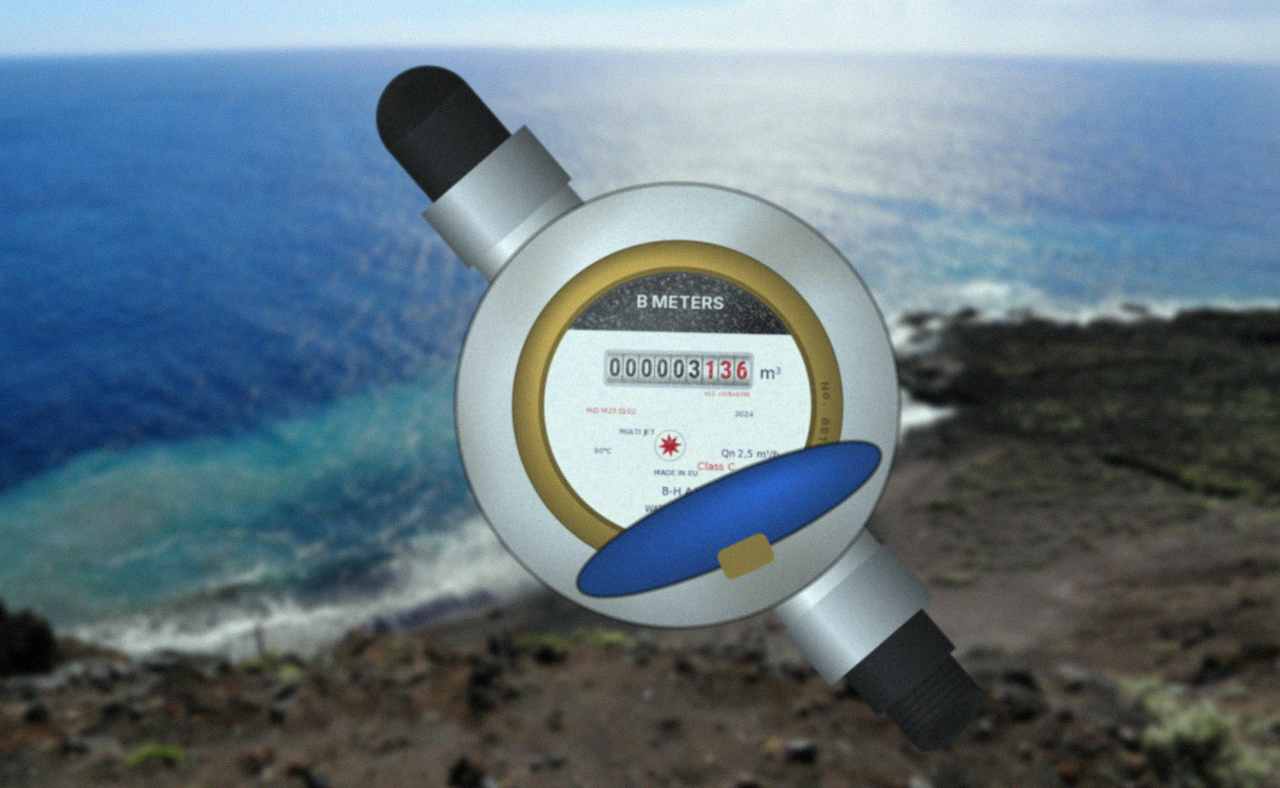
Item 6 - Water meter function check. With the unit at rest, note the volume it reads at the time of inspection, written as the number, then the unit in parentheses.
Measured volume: 3.136 (m³)
